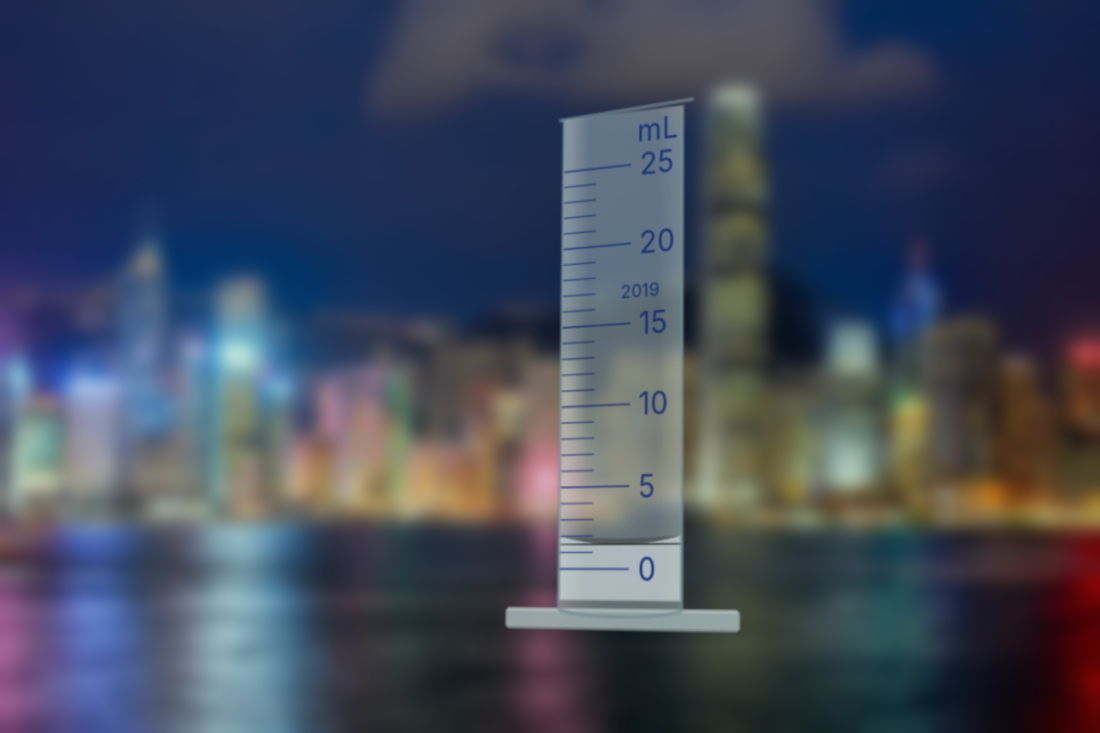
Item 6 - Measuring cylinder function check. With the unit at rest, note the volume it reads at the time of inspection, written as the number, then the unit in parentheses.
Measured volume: 1.5 (mL)
